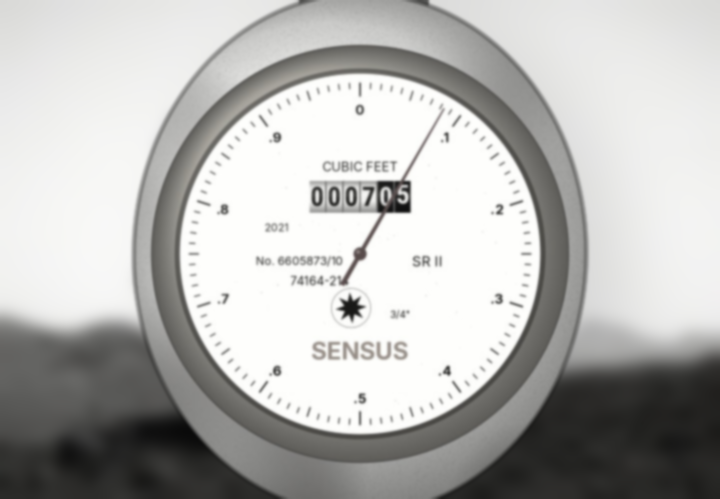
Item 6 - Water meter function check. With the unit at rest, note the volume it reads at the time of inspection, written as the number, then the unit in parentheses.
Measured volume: 705.08 (ft³)
